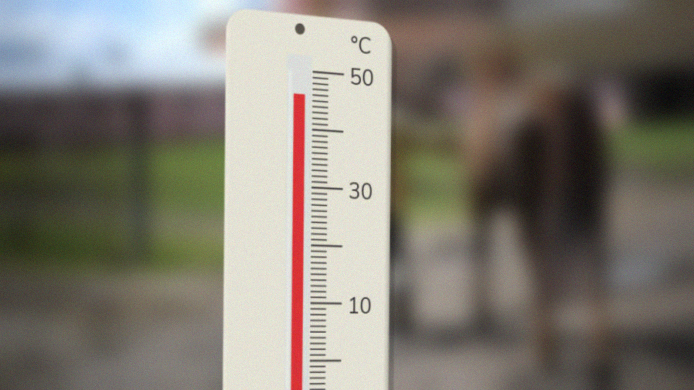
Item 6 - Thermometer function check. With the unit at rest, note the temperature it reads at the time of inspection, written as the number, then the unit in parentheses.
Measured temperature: 46 (°C)
